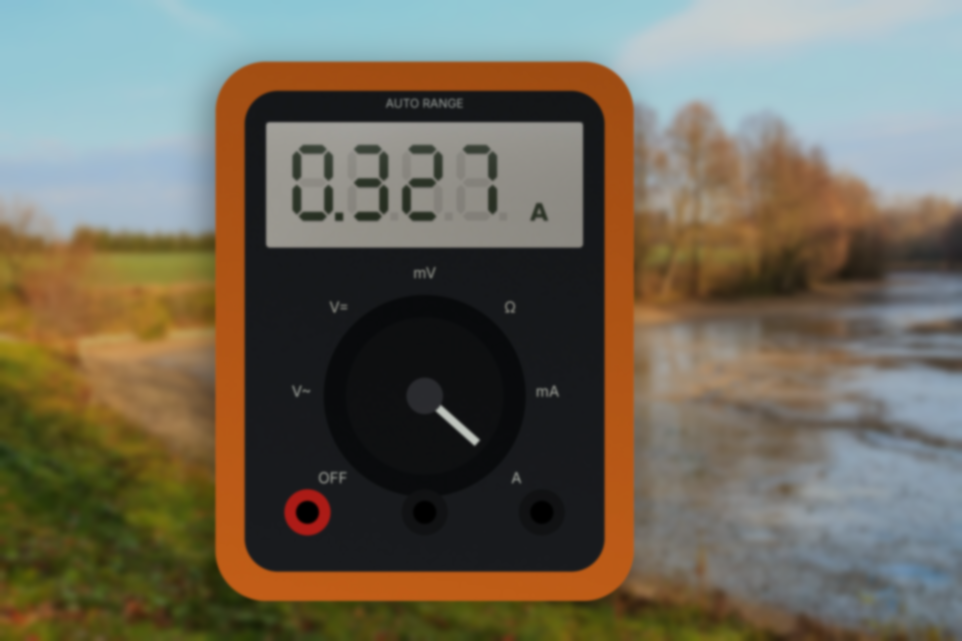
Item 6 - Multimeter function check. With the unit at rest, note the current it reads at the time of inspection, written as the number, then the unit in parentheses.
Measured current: 0.327 (A)
